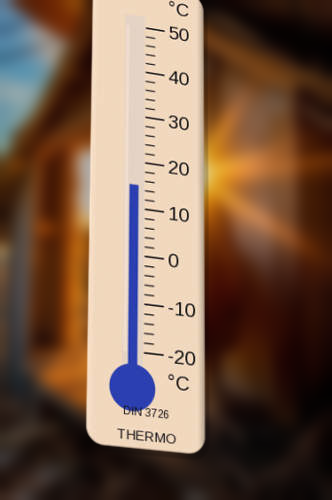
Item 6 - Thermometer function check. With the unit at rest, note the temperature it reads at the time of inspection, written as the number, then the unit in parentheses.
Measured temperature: 15 (°C)
